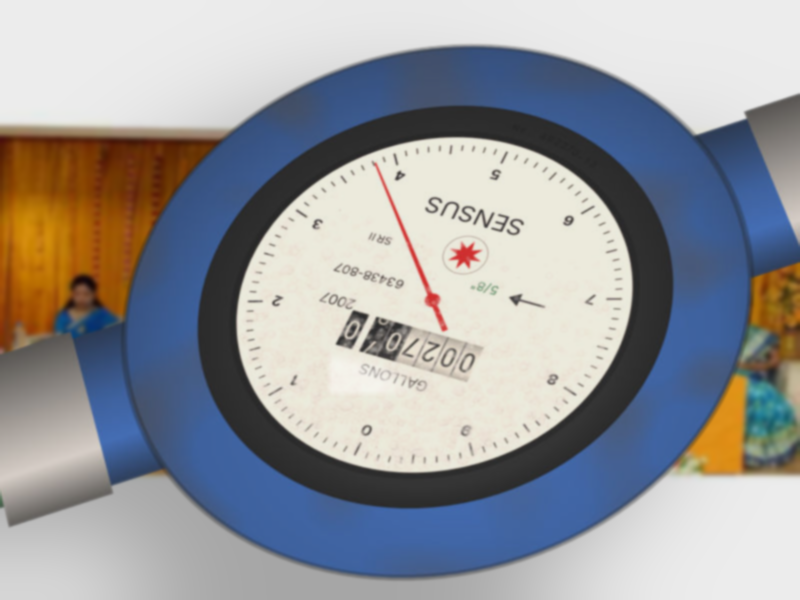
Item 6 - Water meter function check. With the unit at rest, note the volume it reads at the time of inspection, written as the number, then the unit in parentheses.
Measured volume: 27073.8 (gal)
